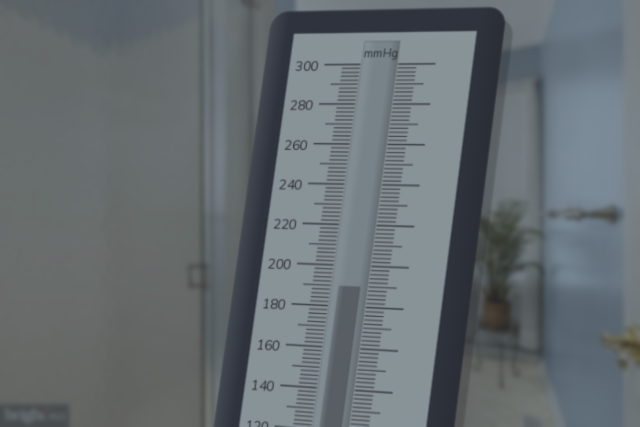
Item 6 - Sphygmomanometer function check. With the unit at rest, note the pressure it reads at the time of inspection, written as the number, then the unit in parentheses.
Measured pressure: 190 (mmHg)
